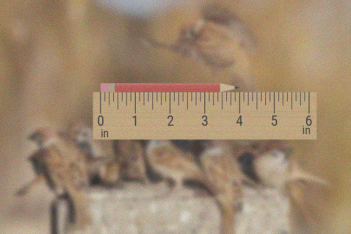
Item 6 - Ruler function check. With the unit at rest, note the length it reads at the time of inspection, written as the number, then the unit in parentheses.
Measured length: 4 (in)
